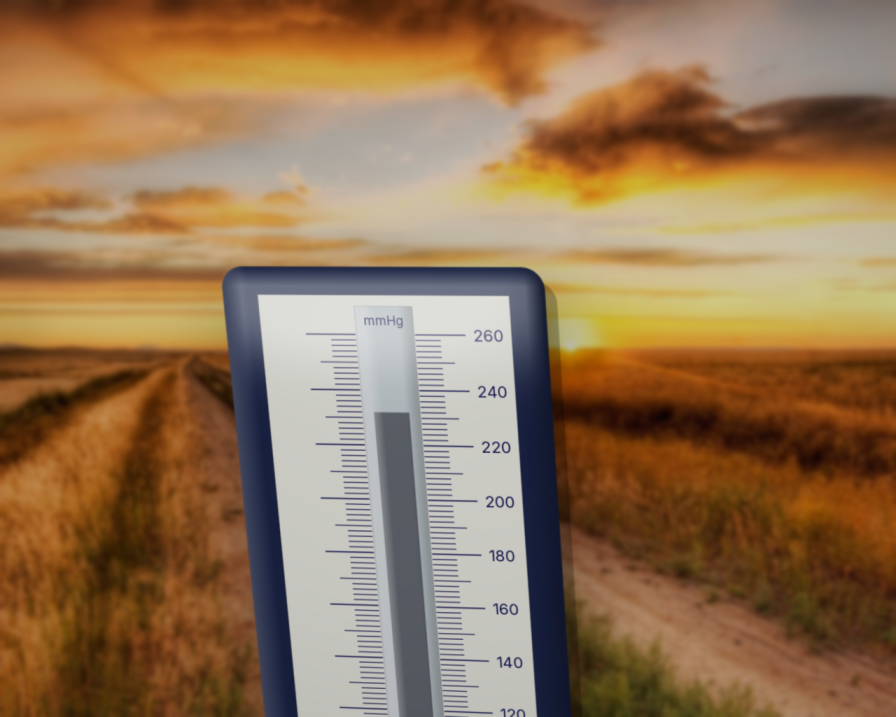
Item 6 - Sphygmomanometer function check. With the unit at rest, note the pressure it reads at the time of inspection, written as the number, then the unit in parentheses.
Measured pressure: 232 (mmHg)
